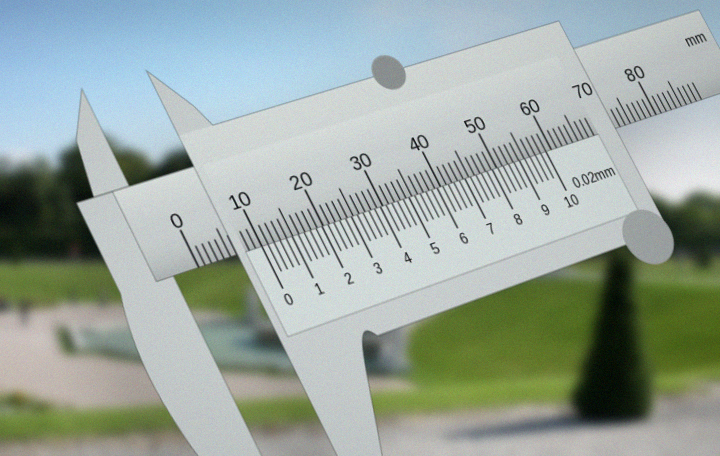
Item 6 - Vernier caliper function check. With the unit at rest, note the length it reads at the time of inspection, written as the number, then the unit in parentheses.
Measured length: 10.0 (mm)
